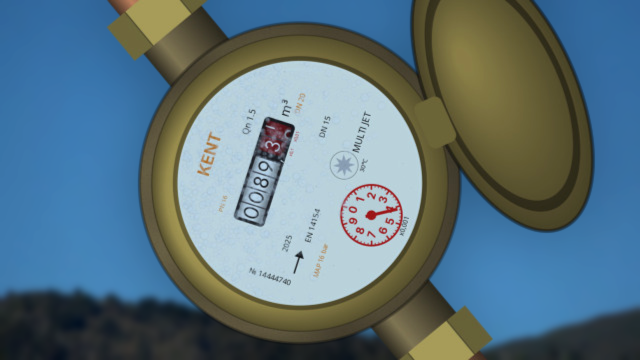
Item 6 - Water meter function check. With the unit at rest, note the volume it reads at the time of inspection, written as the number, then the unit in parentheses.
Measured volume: 89.314 (m³)
